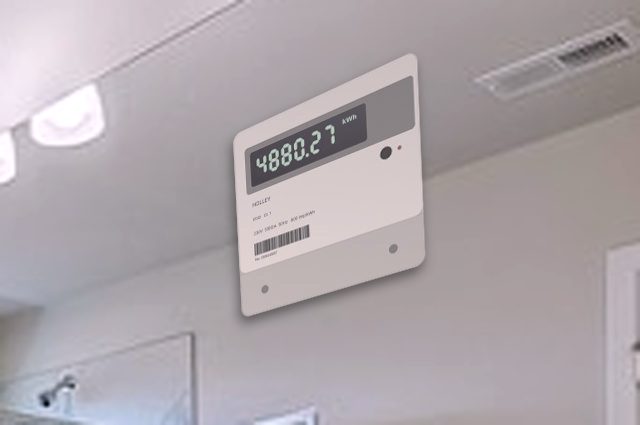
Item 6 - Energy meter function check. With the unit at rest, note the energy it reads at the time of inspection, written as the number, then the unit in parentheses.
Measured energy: 4880.27 (kWh)
